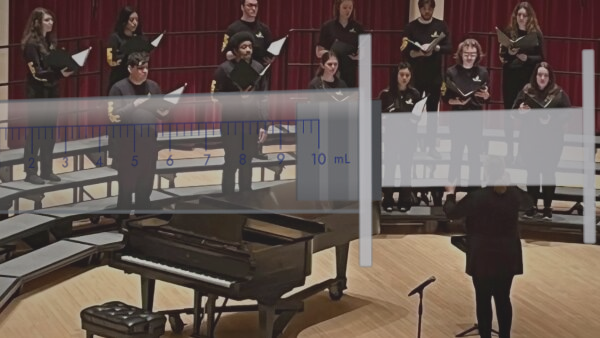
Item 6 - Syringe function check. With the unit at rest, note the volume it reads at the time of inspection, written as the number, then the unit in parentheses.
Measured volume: 9.4 (mL)
